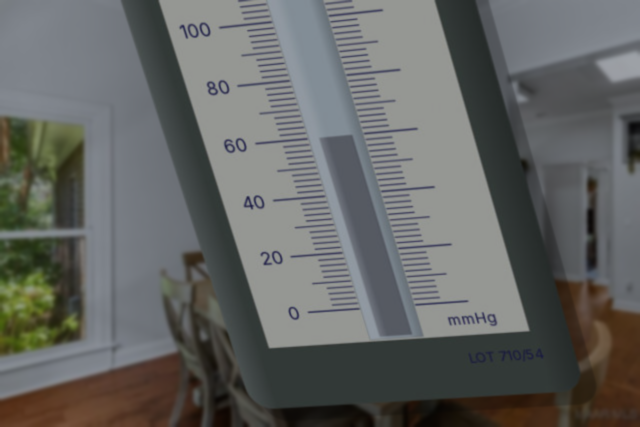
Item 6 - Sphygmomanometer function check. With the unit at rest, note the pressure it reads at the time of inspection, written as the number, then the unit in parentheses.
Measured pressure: 60 (mmHg)
